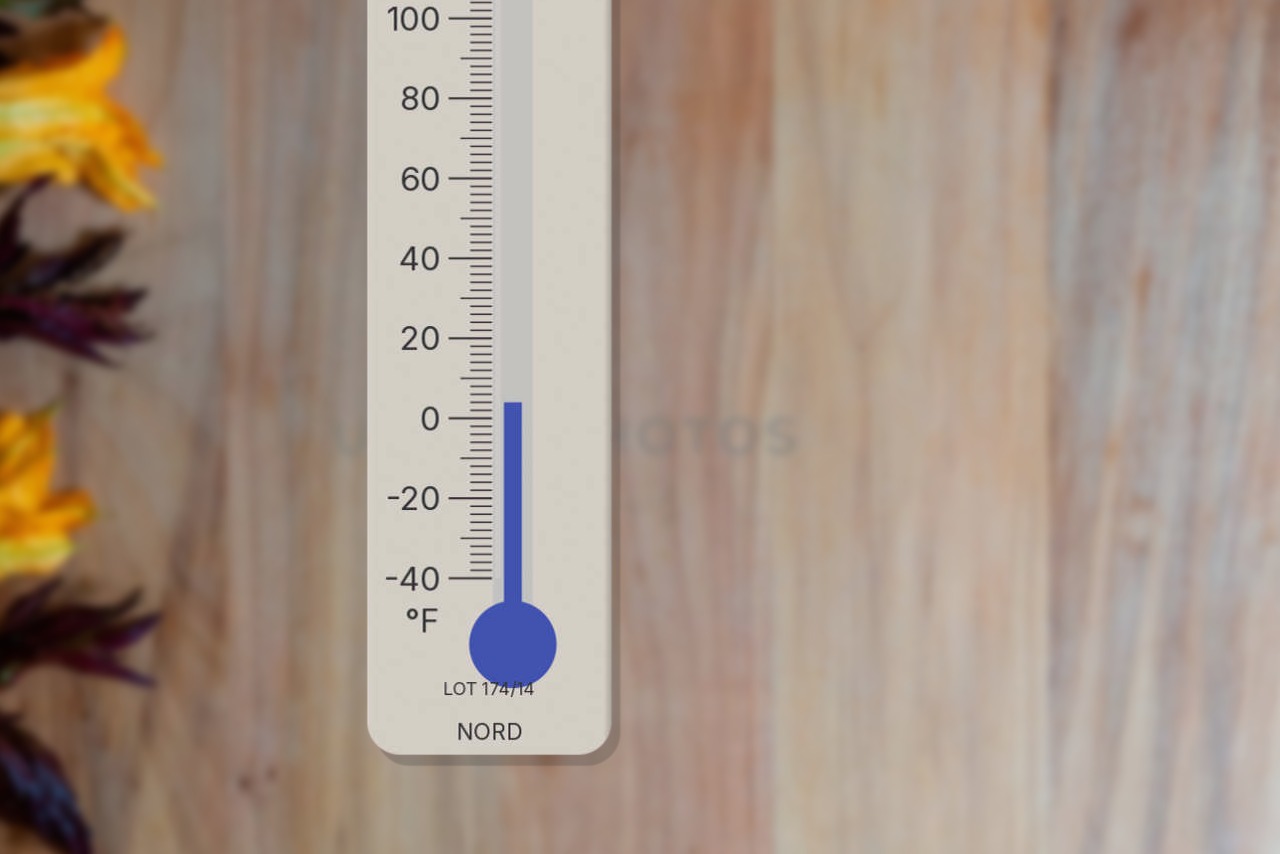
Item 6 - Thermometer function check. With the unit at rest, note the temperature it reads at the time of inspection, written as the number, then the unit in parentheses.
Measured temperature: 4 (°F)
